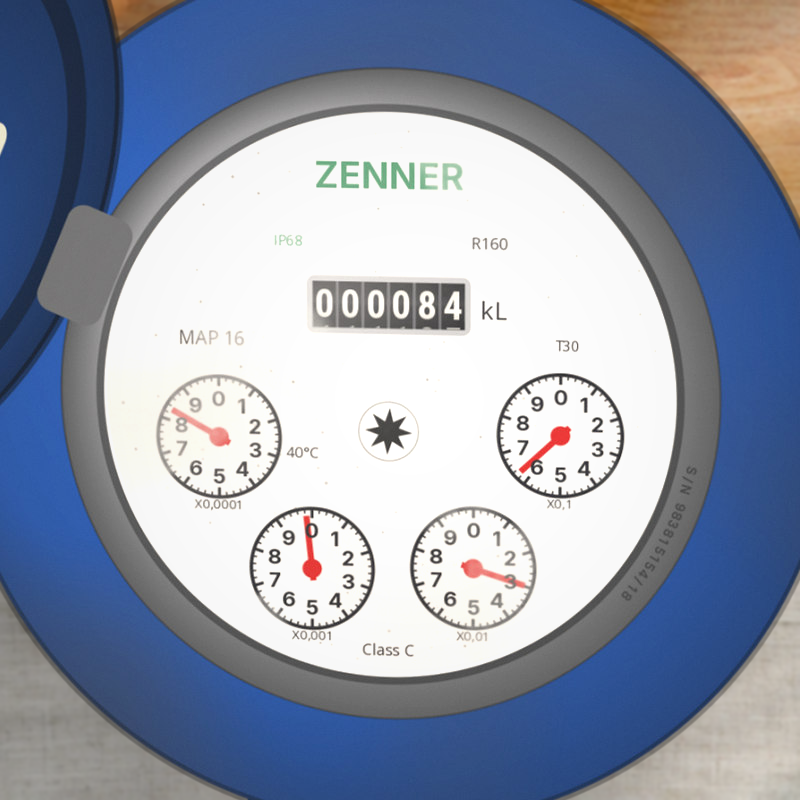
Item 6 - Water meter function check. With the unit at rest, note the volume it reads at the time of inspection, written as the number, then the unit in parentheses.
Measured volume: 84.6298 (kL)
